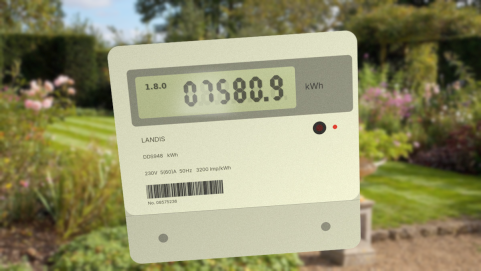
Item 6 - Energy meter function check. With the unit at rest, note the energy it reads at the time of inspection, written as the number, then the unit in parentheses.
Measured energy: 7580.9 (kWh)
